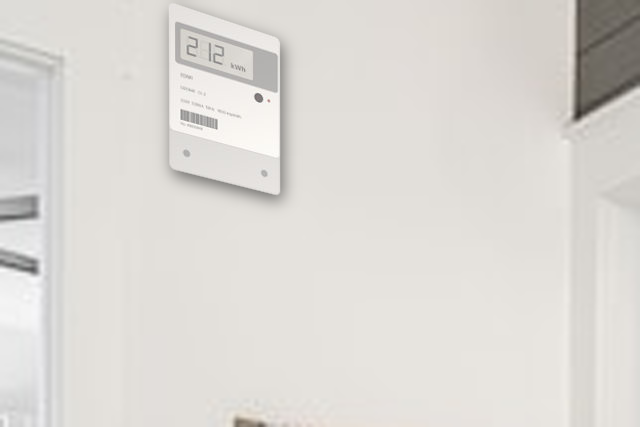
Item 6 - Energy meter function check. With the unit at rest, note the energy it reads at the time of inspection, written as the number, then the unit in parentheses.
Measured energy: 212 (kWh)
